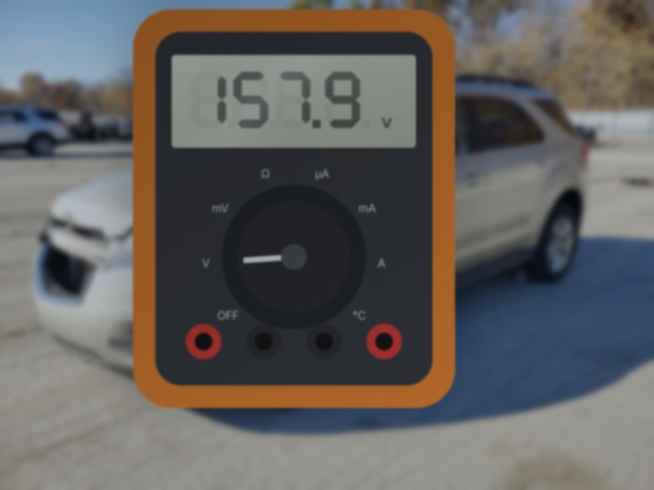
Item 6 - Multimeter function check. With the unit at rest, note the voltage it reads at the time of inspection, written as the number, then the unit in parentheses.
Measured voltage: 157.9 (V)
